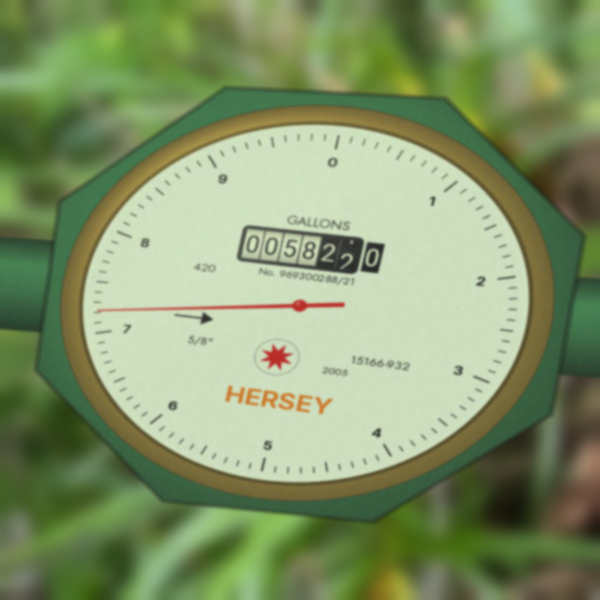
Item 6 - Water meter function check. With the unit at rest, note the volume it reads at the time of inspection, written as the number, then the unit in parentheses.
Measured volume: 58217.2 (gal)
